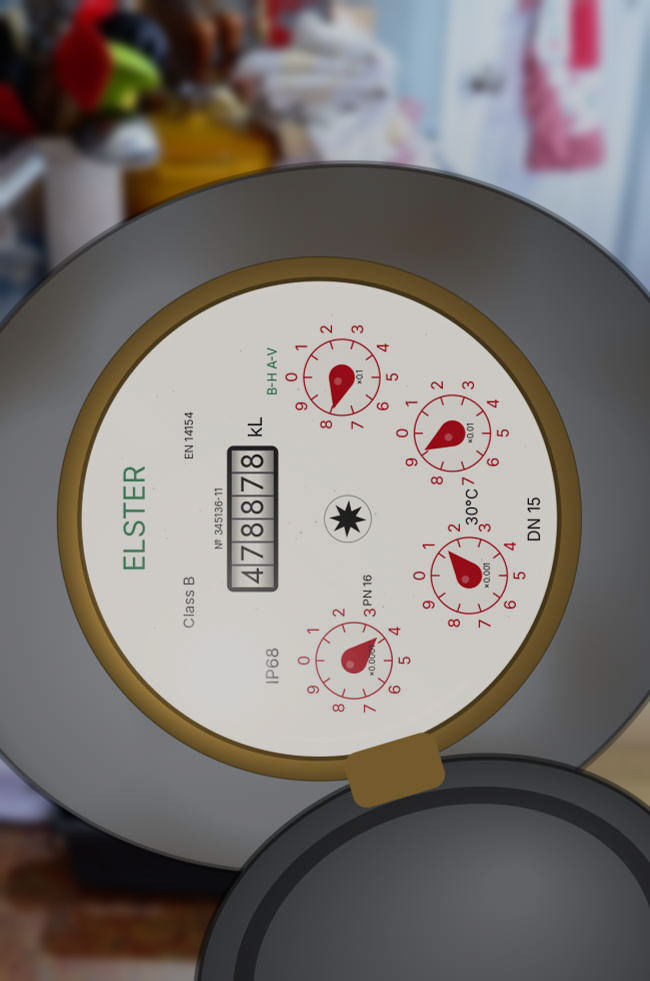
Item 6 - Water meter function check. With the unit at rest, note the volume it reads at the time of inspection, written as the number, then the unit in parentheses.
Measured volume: 478878.7913 (kL)
